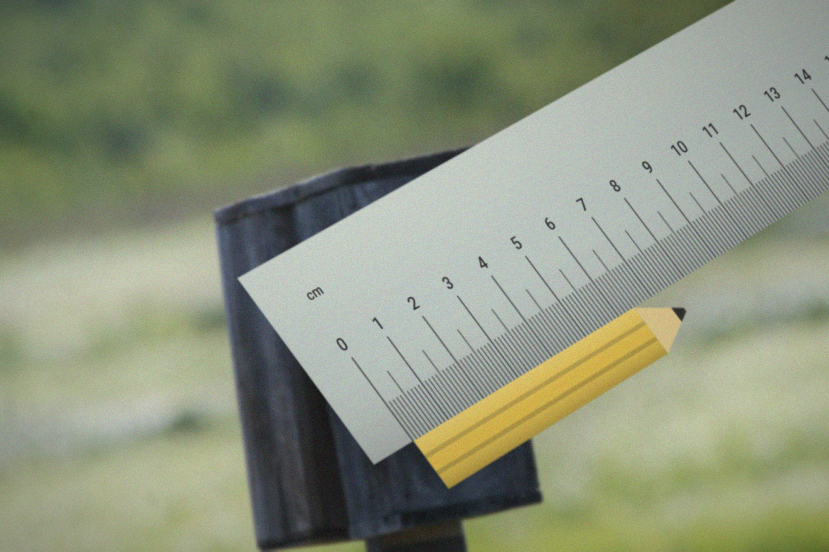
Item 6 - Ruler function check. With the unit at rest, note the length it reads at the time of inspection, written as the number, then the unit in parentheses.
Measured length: 7.5 (cm)
